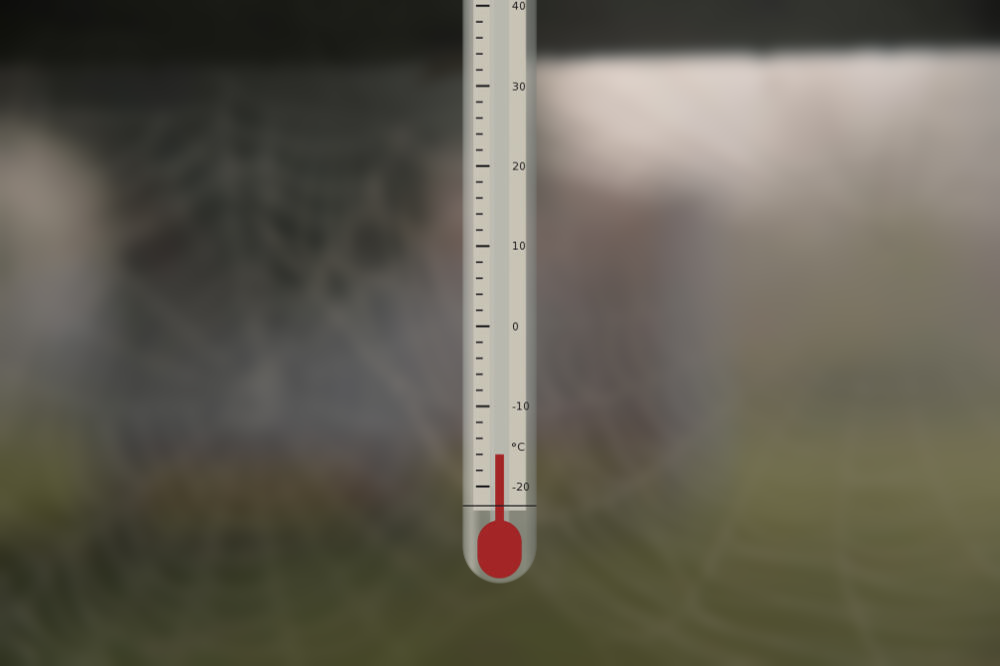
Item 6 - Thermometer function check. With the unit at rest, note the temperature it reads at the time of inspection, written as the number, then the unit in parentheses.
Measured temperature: -16 (°C)
